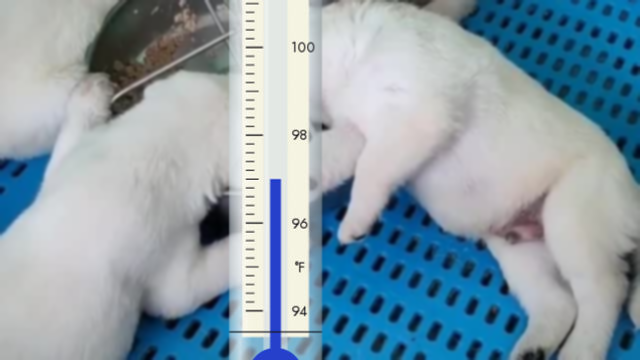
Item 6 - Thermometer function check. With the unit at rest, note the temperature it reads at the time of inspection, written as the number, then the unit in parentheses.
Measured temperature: 97 (°F)
